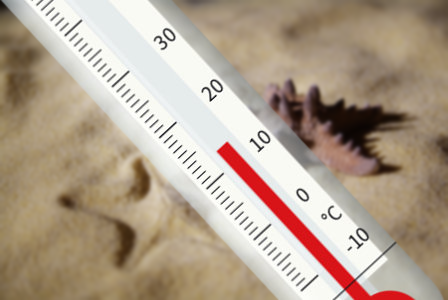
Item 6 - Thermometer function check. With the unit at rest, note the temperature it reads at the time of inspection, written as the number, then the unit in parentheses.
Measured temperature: 13 (°C)
